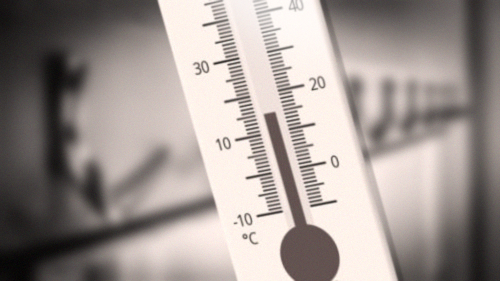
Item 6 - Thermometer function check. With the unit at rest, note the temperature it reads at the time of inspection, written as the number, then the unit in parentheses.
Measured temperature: 15 (°C)
